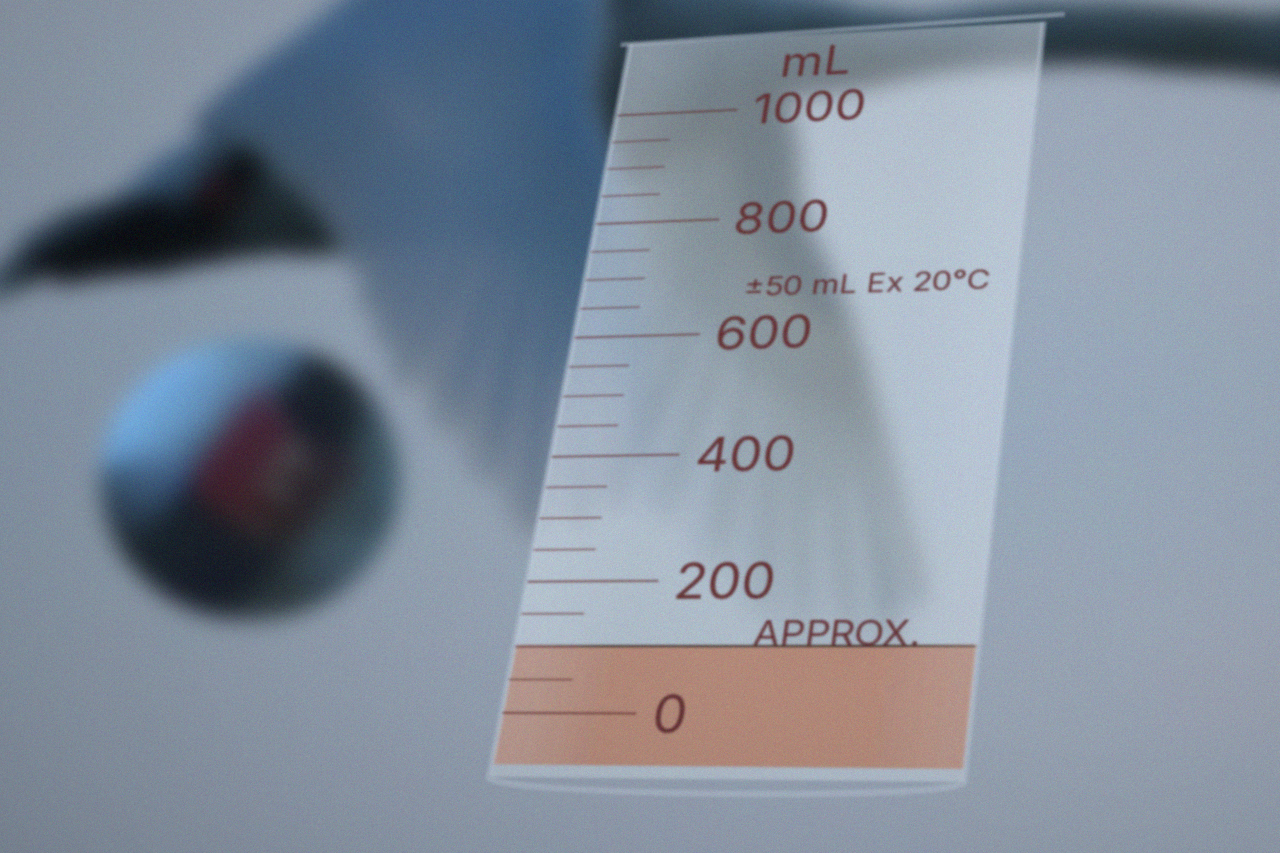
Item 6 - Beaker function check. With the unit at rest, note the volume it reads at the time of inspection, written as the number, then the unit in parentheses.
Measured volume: 100 (mL)
